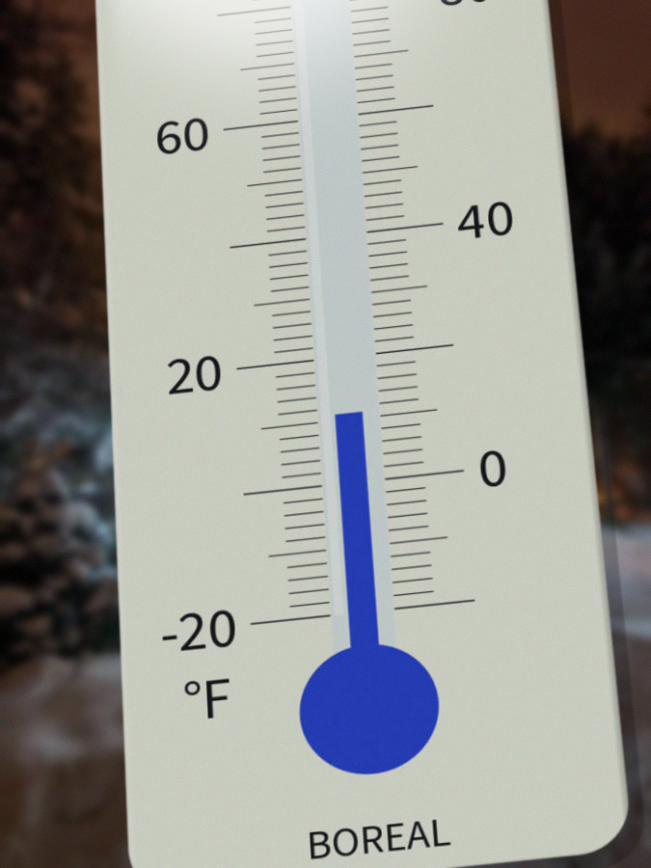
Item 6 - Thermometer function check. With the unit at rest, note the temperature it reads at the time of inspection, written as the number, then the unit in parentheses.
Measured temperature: 11 (°F)
